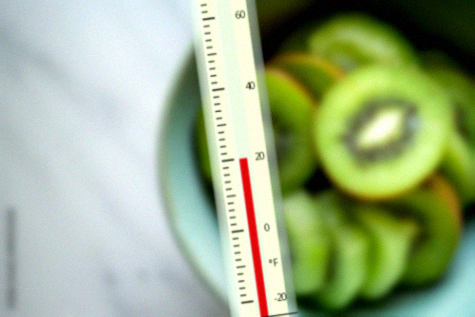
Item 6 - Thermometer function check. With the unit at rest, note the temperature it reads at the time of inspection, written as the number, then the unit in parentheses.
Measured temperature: 20 (°F)
